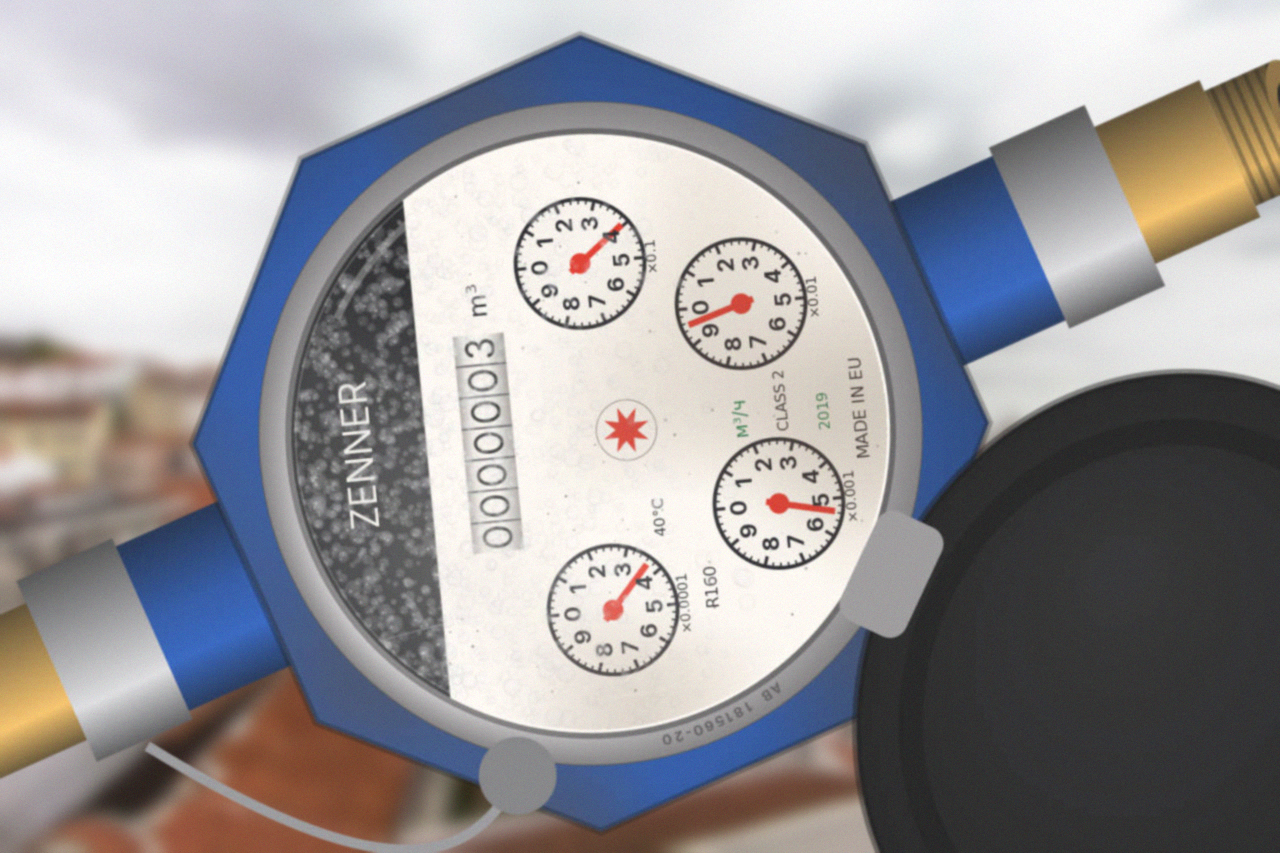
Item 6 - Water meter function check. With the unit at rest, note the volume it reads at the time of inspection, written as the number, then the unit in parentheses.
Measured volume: 3.3953 (m³)
